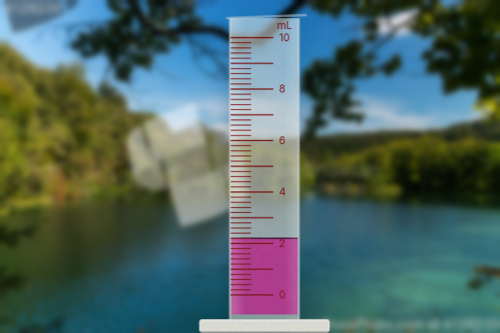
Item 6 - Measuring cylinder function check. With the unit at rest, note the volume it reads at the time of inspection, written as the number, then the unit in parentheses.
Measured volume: 2.2 (mL)
